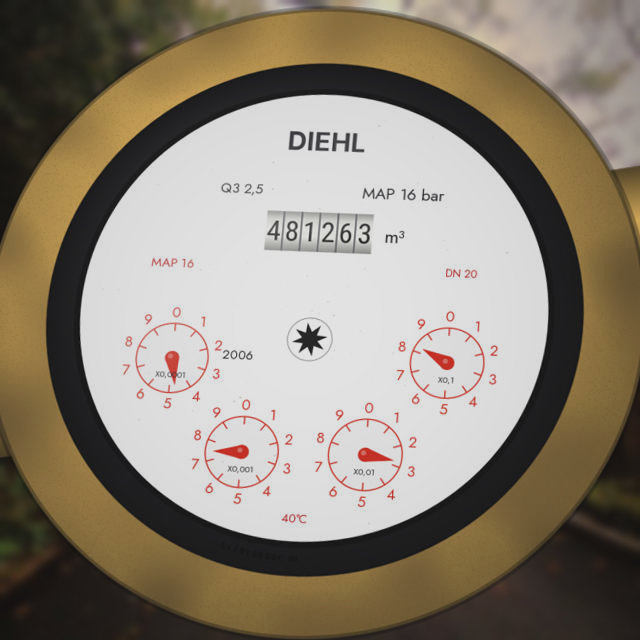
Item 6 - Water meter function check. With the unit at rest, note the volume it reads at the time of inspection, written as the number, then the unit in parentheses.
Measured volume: 481263.8274 (m³)
